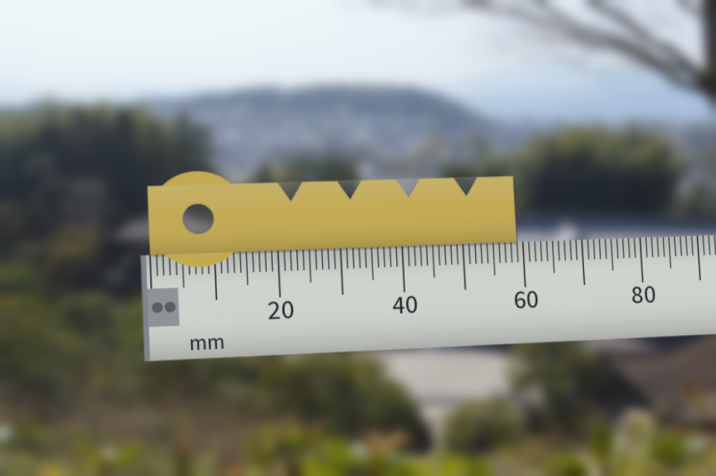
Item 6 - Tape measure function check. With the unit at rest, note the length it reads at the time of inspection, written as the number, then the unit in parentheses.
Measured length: 59 (mm)
